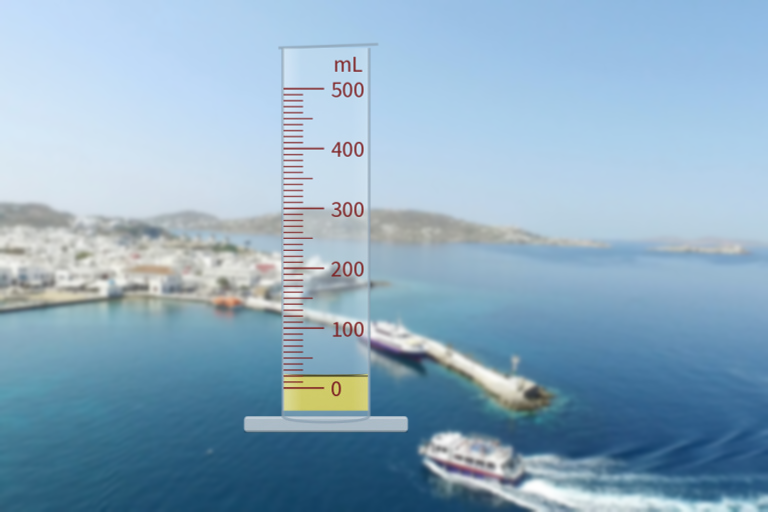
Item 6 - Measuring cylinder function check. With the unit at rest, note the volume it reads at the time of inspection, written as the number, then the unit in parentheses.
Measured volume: 20 (mL)
